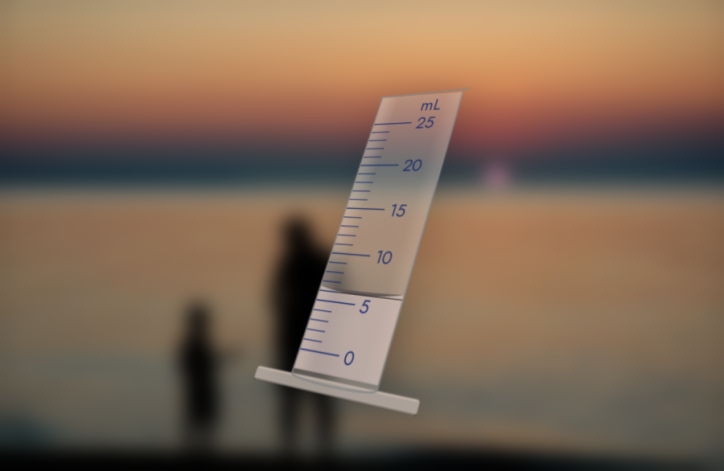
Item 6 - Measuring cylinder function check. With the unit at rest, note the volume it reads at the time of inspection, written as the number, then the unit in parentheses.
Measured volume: 6 (mL)
